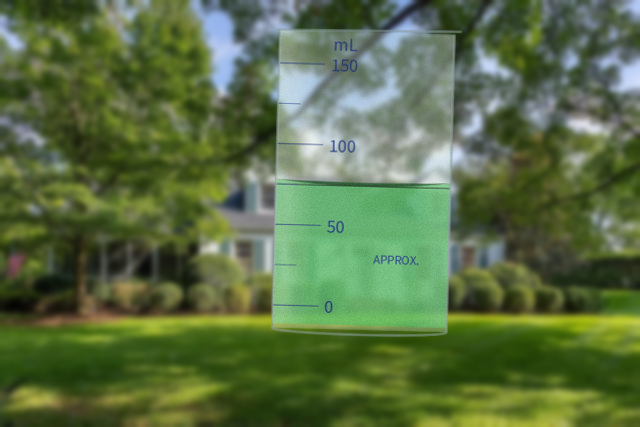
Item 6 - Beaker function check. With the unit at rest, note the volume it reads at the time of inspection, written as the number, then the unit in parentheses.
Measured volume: 75 (mL)
